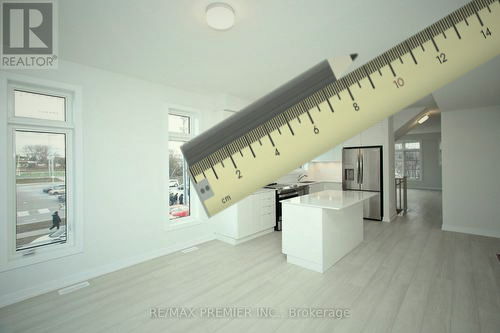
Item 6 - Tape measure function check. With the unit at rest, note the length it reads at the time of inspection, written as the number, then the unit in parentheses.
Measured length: 9 (cm)
